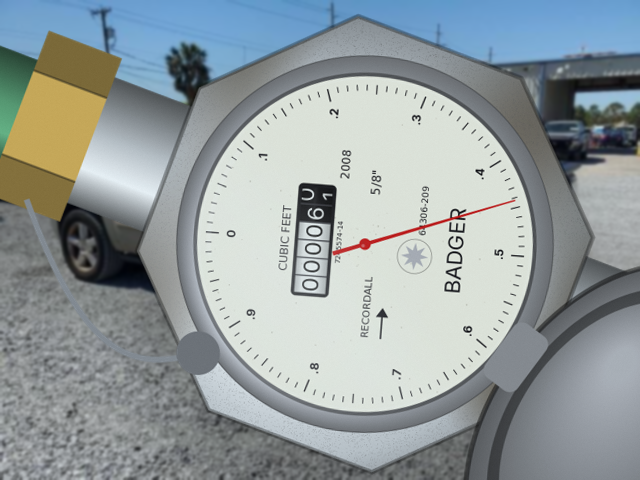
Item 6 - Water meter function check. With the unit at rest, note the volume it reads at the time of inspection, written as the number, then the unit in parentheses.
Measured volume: 60.44 (ft³)
